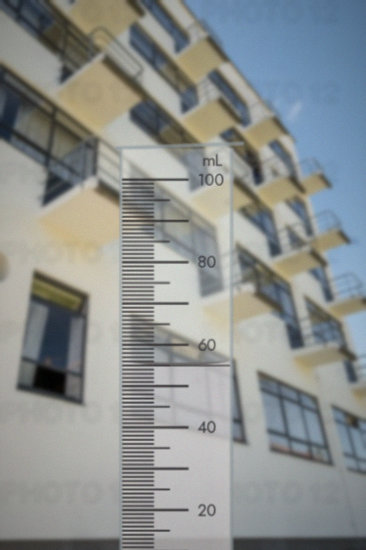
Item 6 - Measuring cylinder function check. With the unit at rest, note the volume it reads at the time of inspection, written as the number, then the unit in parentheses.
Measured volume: 55 (mL)
